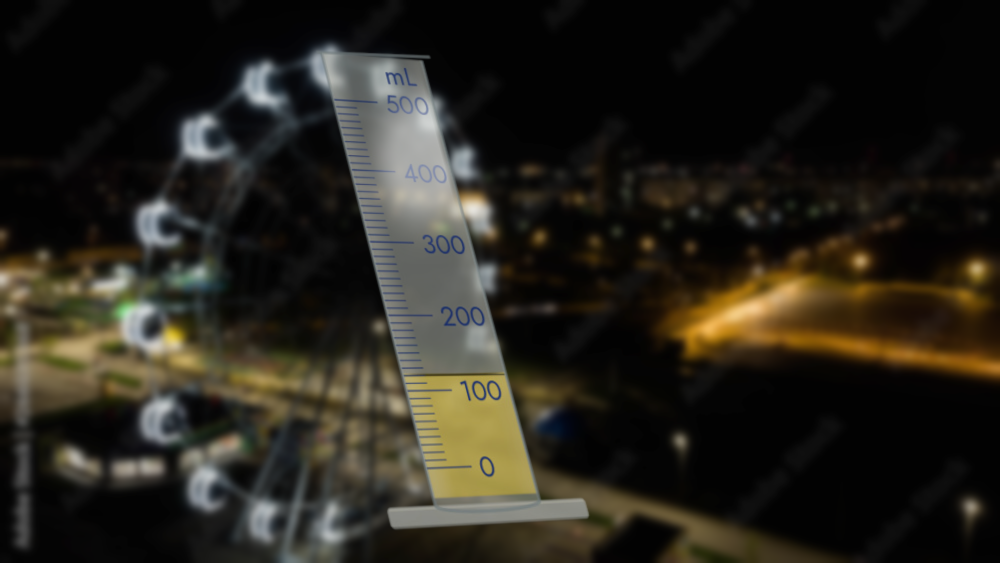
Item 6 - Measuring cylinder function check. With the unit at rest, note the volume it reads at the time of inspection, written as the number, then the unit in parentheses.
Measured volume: 120 (mL)
